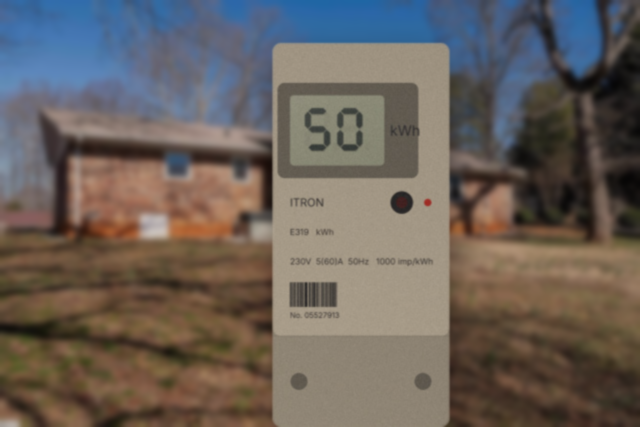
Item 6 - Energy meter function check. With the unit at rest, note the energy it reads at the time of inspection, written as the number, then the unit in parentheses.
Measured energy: 50 (kWh)
